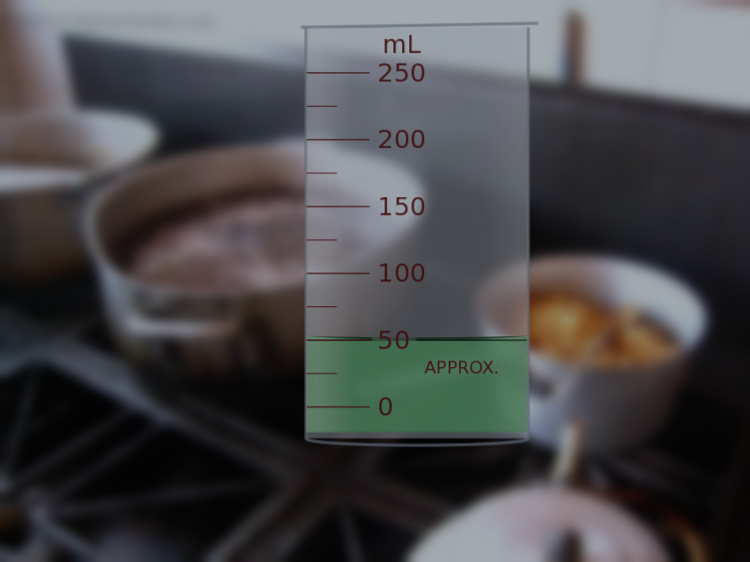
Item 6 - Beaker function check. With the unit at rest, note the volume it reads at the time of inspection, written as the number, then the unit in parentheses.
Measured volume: 50 (mL)
